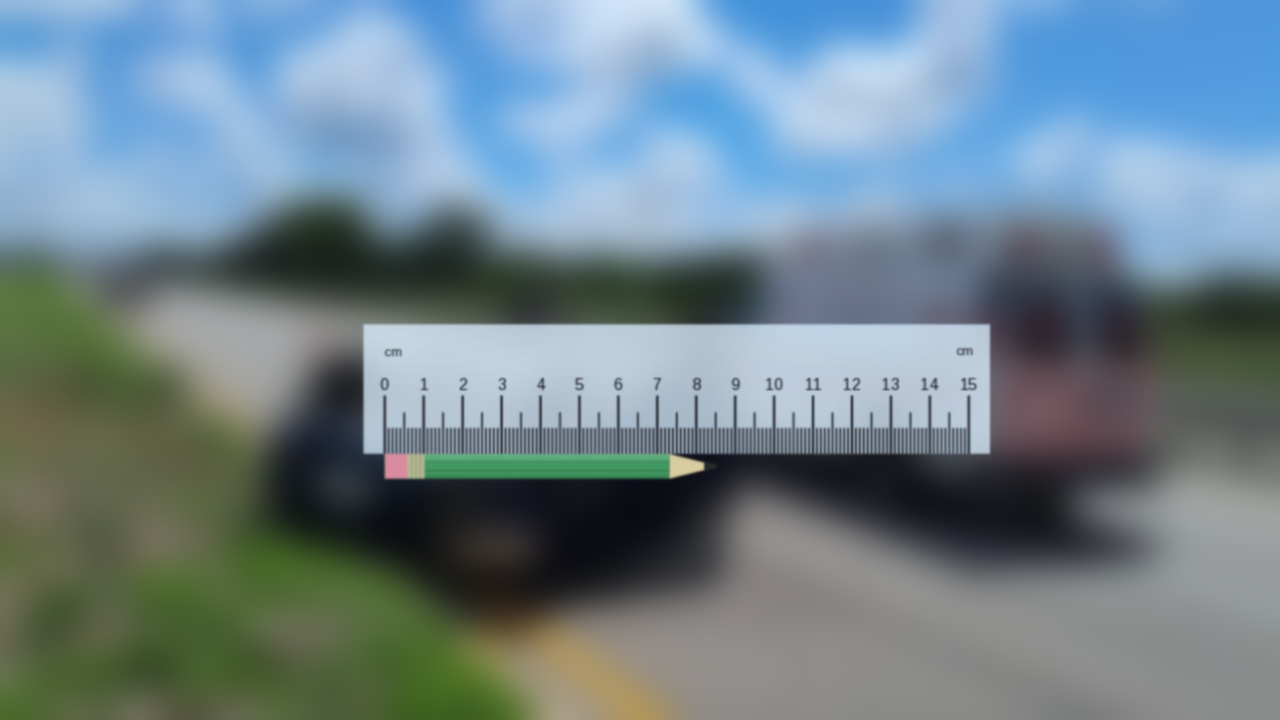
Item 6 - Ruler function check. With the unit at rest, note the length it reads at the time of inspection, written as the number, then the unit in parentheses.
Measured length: 8.5 (cm)
